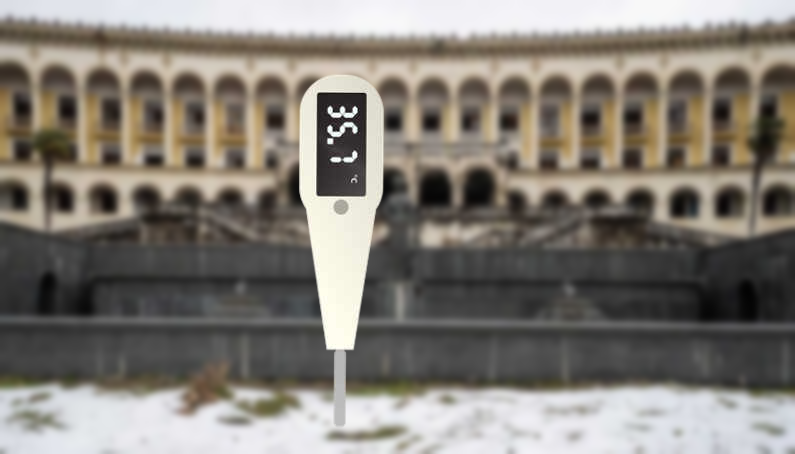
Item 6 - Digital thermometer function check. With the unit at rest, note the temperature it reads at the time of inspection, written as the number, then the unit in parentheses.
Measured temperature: 35.7 (°C)
